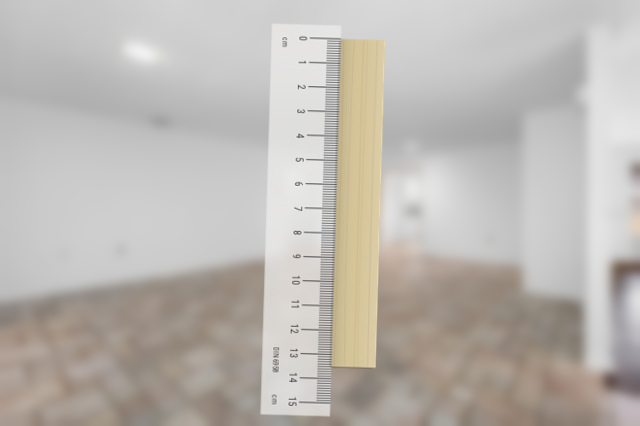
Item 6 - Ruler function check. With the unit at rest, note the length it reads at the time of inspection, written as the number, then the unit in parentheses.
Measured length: 13.5 (cm)
